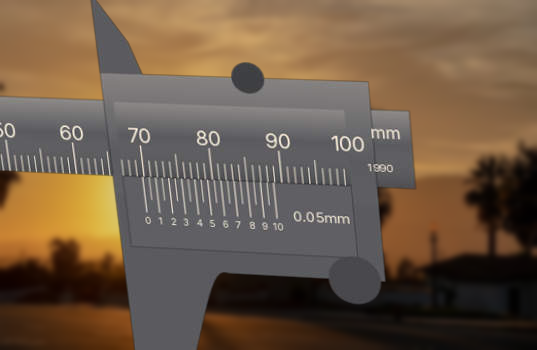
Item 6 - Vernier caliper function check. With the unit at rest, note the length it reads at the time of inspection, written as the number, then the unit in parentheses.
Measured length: 69.8 (mm)
